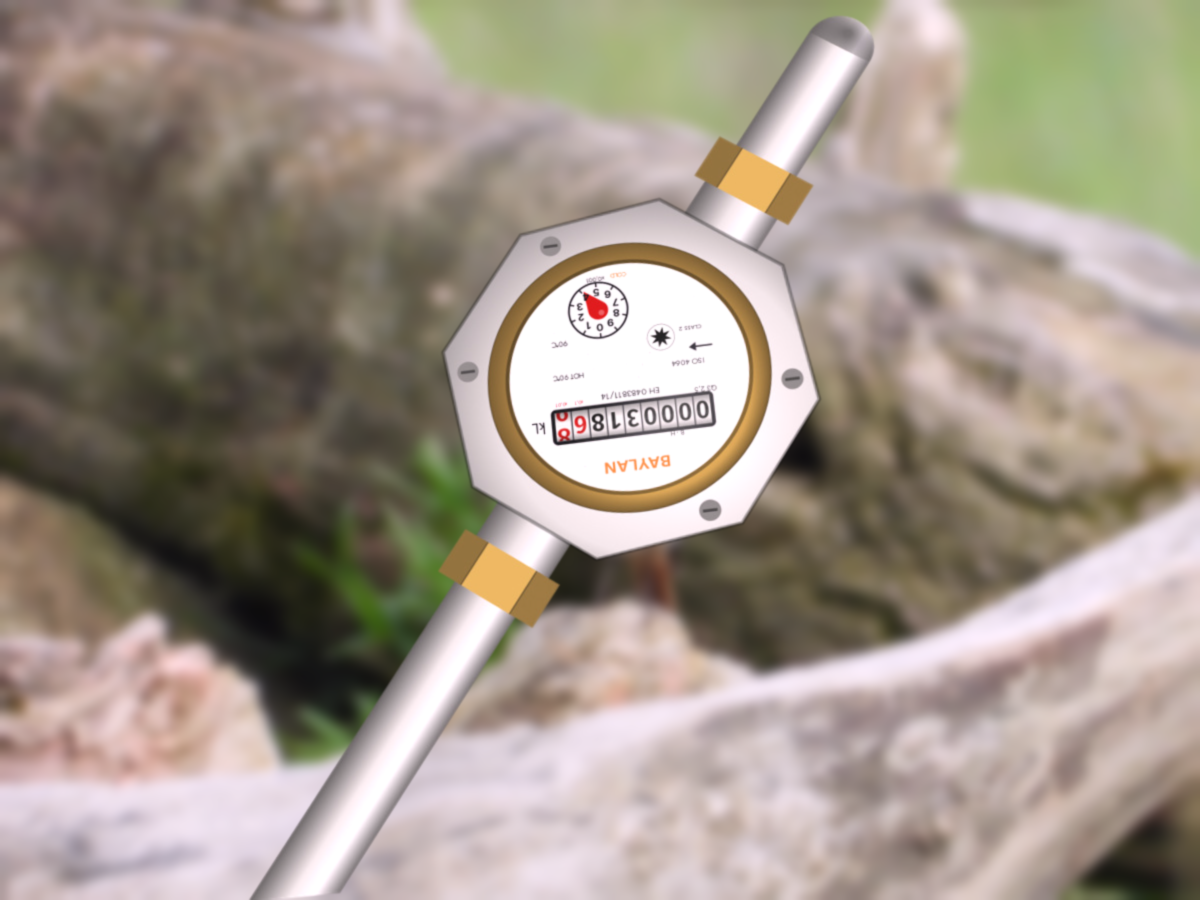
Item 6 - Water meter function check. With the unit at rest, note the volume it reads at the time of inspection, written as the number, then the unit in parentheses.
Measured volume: 318.684 (kL)
